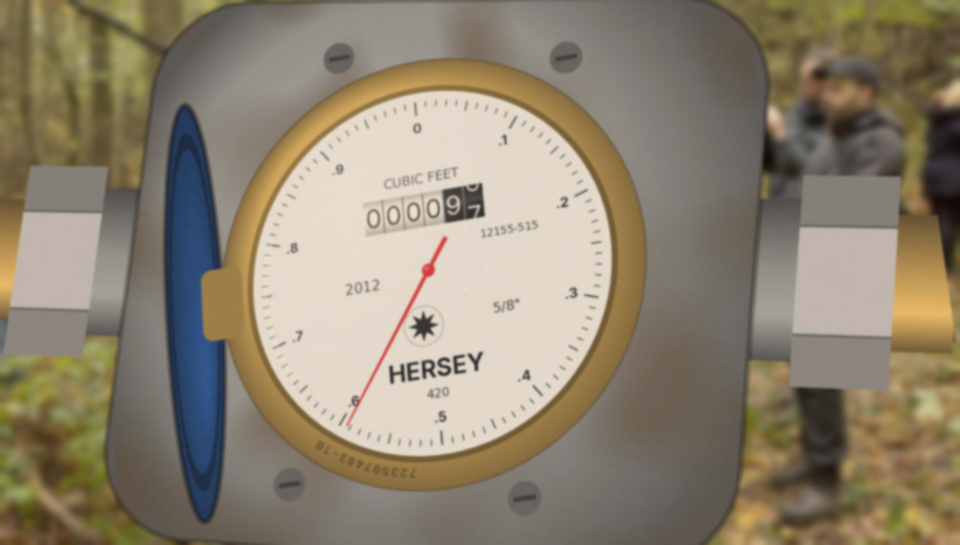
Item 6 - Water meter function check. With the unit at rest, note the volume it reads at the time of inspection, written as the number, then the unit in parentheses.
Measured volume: 96.59 (ft³)
